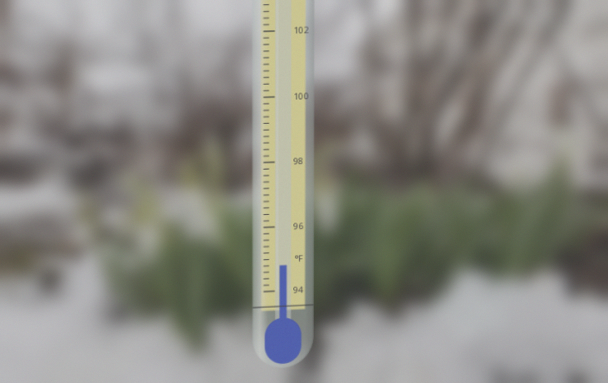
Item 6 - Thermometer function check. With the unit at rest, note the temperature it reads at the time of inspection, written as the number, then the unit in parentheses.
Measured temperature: 94.8 (°F)
